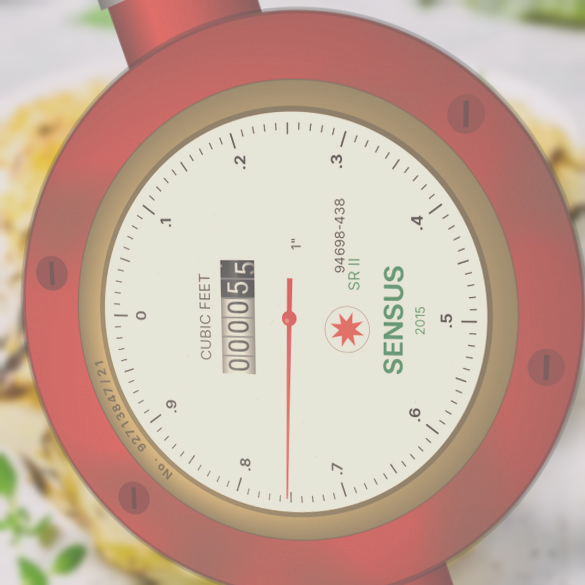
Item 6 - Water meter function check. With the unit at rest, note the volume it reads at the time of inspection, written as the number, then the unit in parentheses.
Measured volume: 54.75 (ft³)
